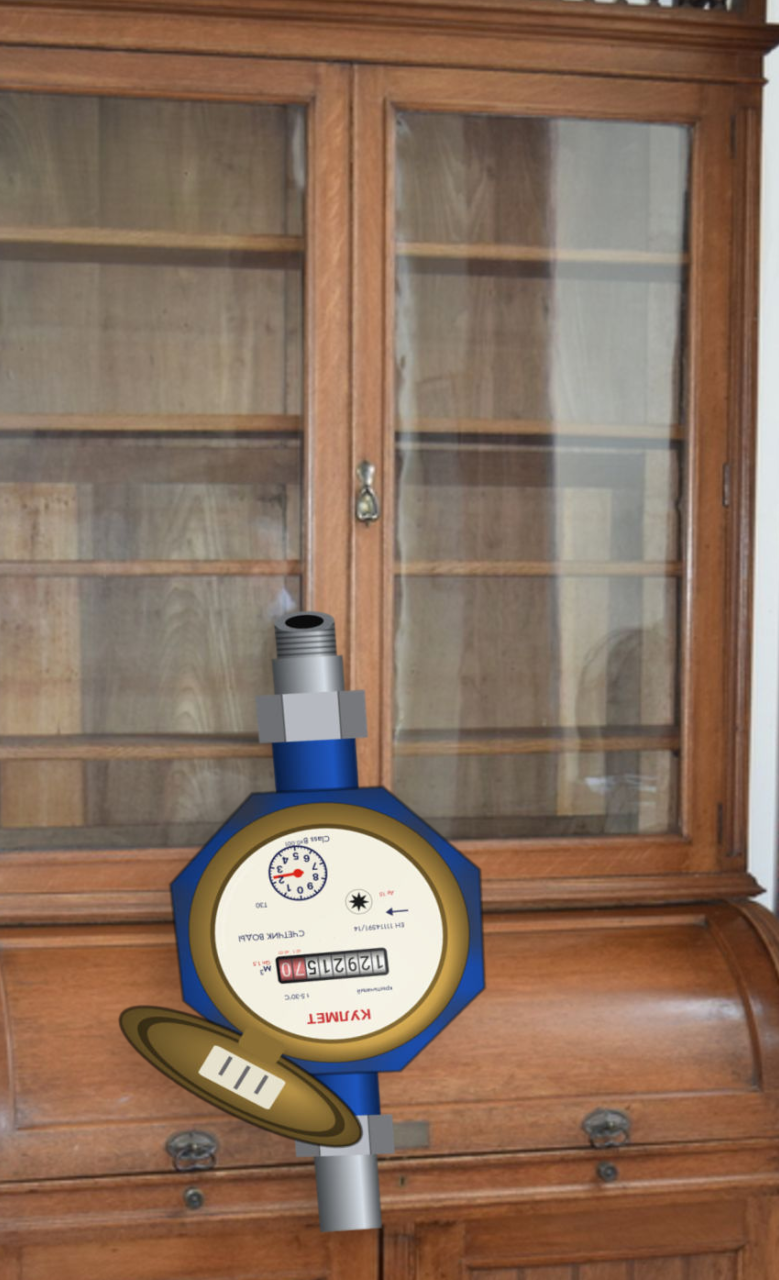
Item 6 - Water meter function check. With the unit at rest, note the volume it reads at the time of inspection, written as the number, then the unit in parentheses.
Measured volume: 129215.702 (m³)
